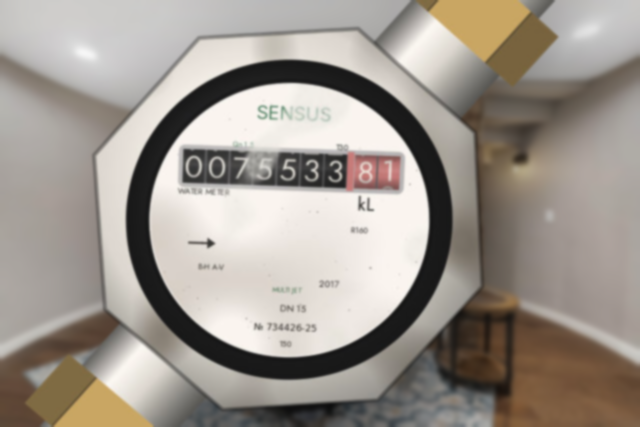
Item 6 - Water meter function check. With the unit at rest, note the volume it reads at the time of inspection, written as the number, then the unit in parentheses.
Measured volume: 75533.81 (kL)
